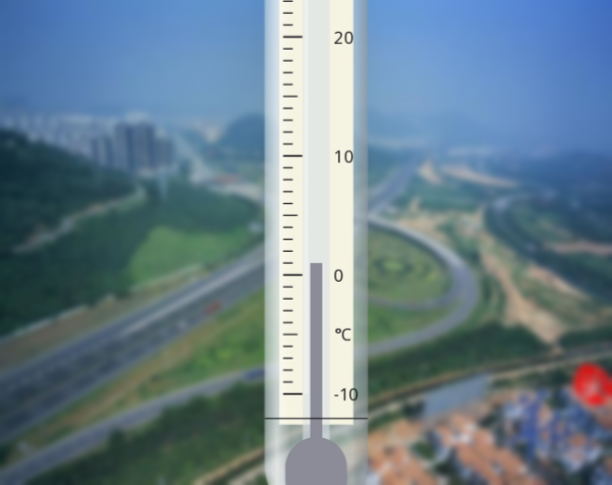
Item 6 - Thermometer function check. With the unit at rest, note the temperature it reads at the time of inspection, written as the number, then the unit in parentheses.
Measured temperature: 1 (°C)
